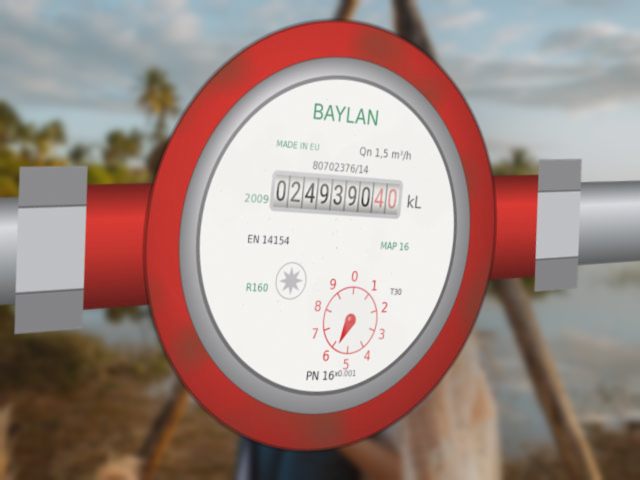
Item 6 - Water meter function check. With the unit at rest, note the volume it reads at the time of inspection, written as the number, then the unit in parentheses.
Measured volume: 249390.405 (kL)
